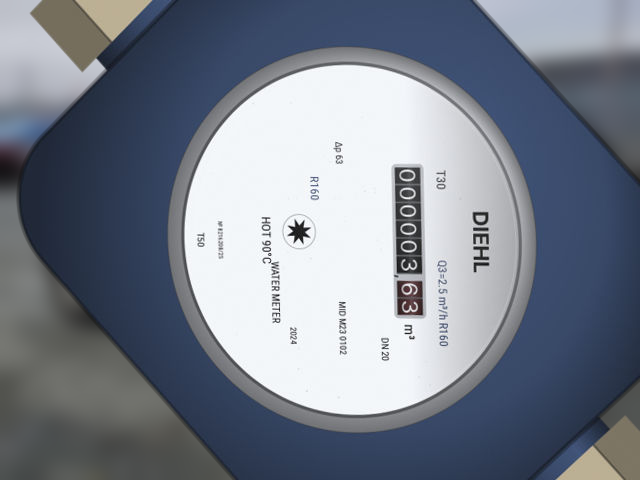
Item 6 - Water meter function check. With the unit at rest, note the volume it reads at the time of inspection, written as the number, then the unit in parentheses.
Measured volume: 3.63 (m³)
